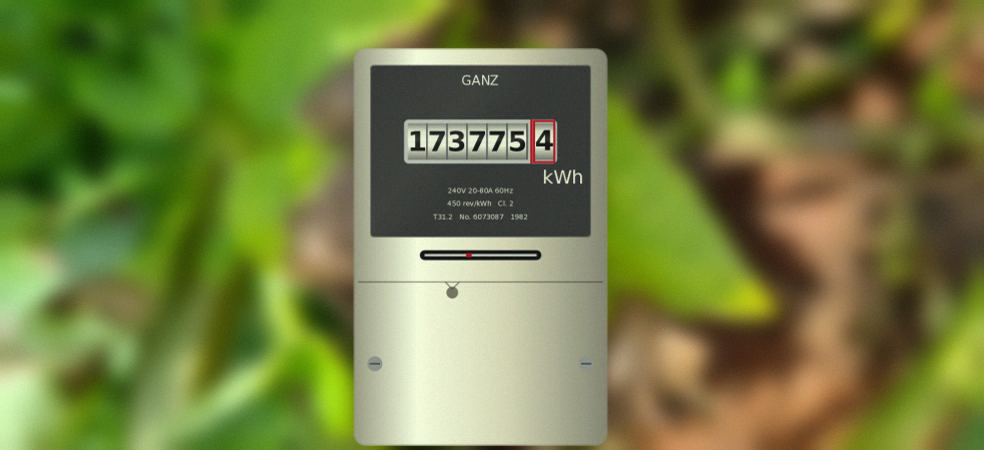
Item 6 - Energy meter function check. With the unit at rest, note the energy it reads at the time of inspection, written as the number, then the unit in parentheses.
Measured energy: 173775.4 (kWh)
